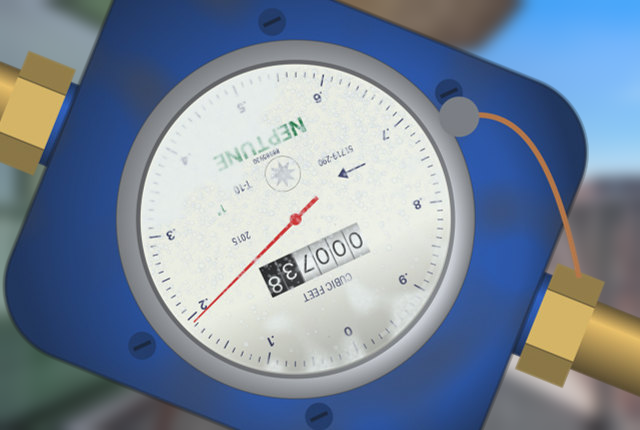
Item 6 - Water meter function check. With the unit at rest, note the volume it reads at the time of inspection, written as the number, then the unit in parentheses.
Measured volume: 738.19 (ft³)
